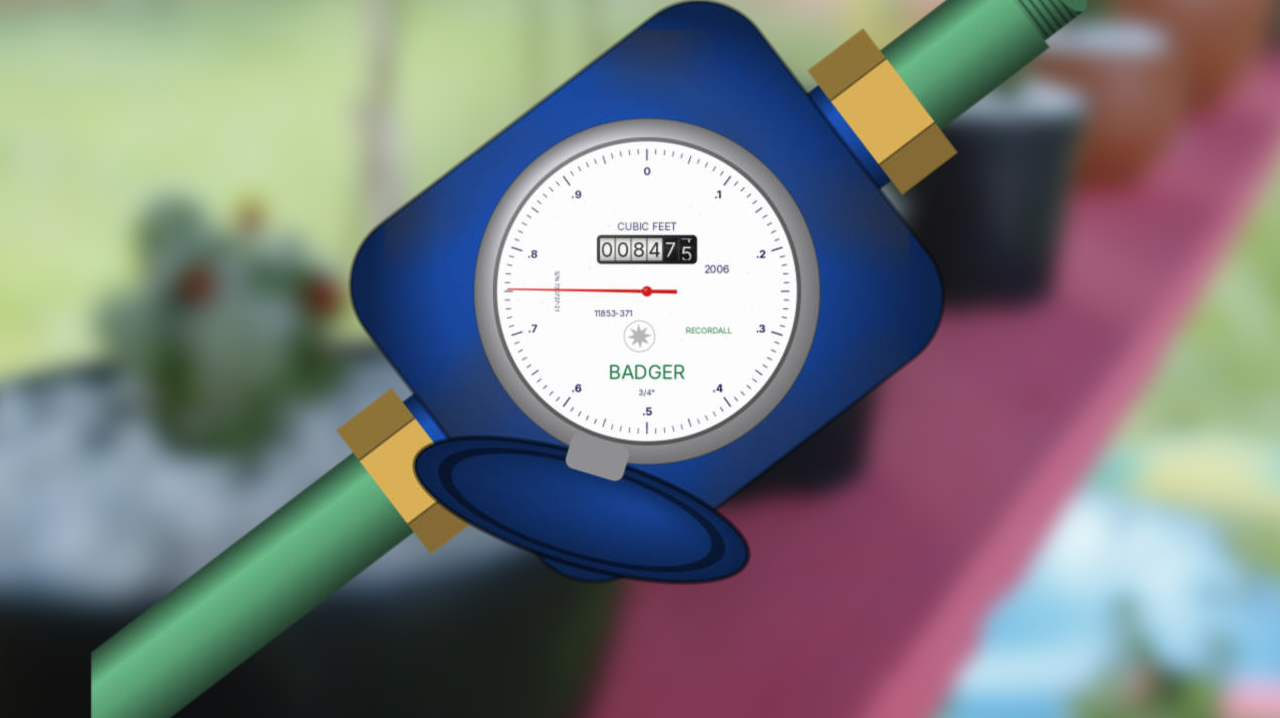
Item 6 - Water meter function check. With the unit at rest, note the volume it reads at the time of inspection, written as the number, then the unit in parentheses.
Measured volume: 8474.75 (ft³)
